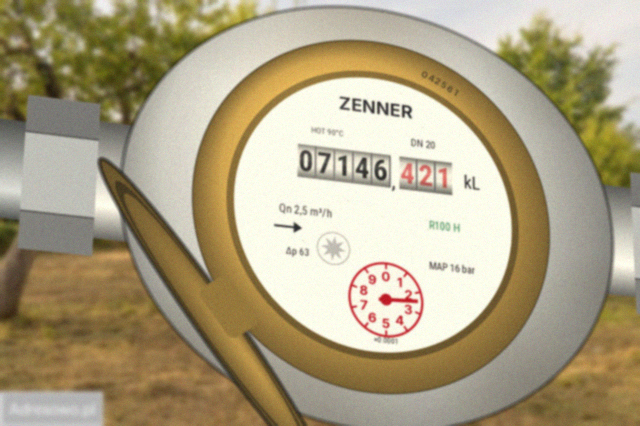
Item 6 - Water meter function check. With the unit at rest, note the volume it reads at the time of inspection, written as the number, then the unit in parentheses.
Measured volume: 7146.4212 (kL)
